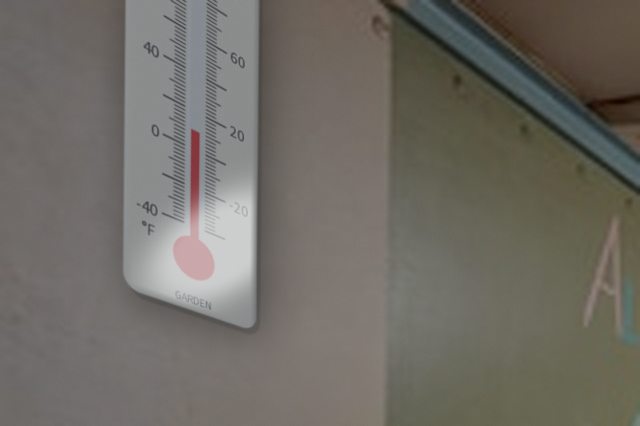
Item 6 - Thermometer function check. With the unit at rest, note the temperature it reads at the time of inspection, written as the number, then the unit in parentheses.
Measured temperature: 10 (°F)
